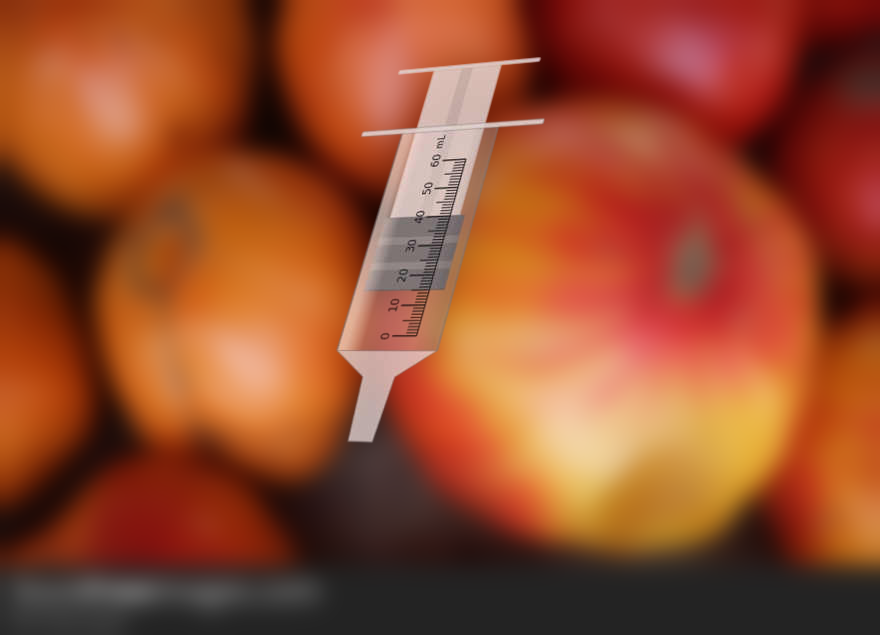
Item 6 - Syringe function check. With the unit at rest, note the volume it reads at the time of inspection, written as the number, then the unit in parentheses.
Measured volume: 15 (mL)
